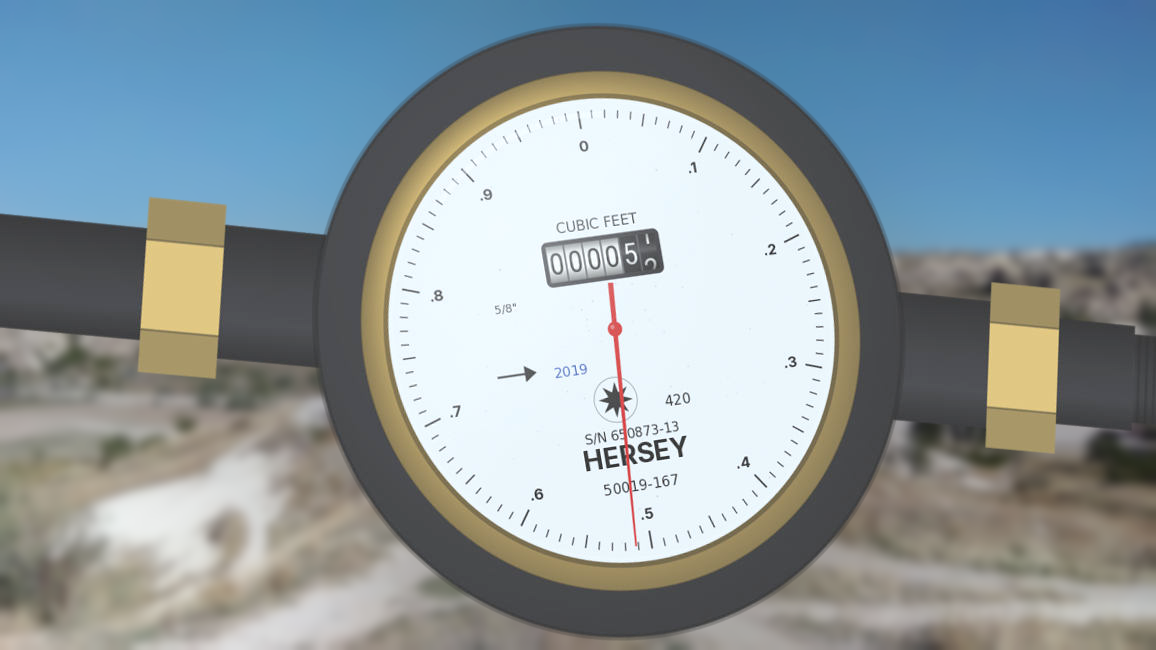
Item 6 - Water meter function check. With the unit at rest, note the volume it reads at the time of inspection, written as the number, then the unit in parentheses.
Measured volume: 51.51 (ft³)
